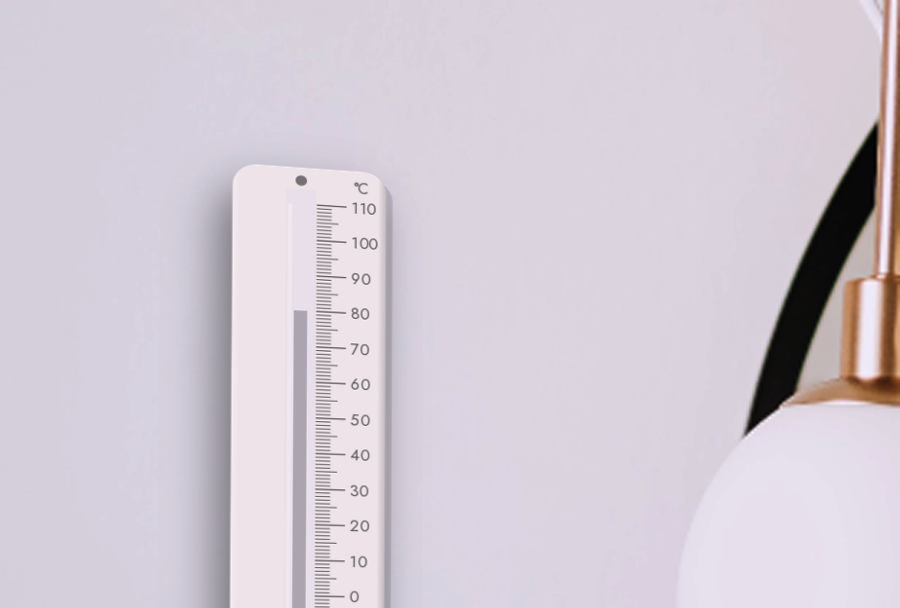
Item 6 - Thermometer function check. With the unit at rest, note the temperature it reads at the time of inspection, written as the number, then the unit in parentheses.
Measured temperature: 80 (°C)
